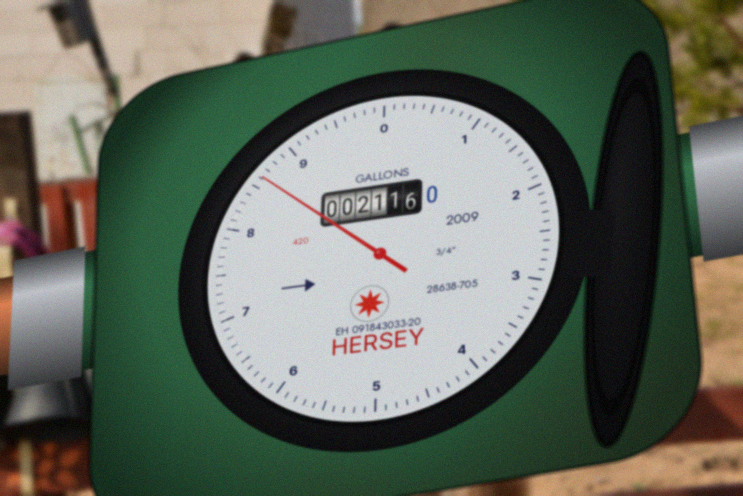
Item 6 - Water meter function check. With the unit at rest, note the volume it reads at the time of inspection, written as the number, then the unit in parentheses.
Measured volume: 21158.6 (gal)
